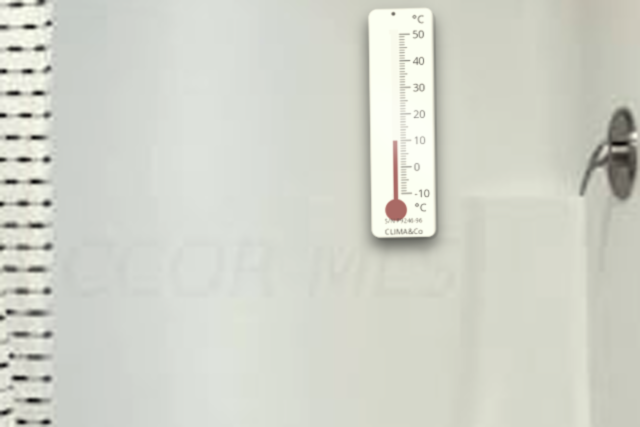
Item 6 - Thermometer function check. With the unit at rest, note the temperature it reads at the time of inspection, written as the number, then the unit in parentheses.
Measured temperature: 10 (°C)
